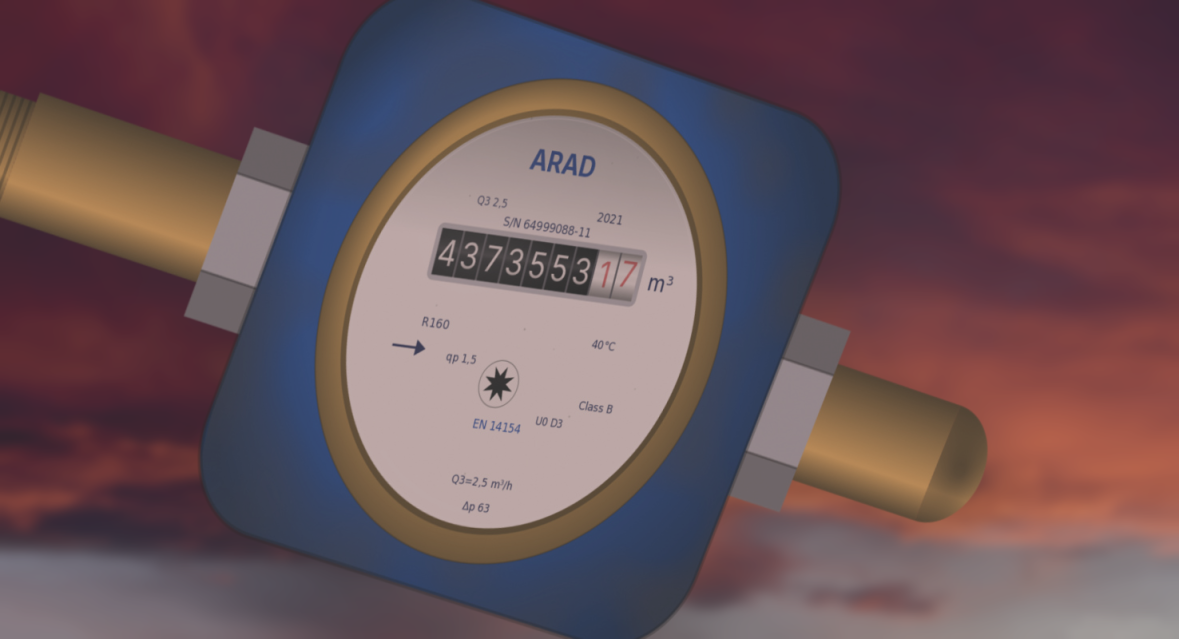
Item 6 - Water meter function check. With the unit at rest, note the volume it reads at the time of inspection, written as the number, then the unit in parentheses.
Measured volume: 4373553.17 (m³)
